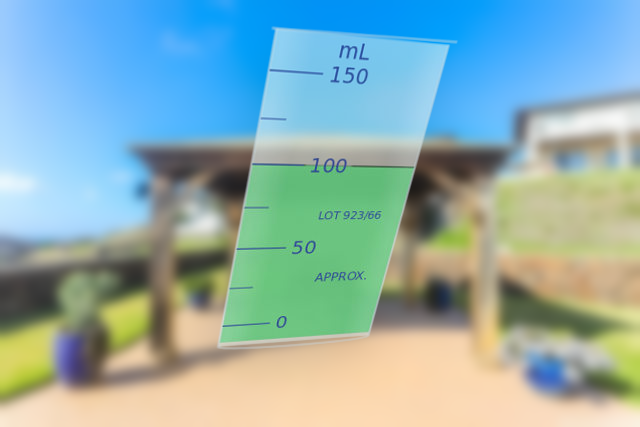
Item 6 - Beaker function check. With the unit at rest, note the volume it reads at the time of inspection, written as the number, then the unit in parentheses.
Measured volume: 100 (mL)
